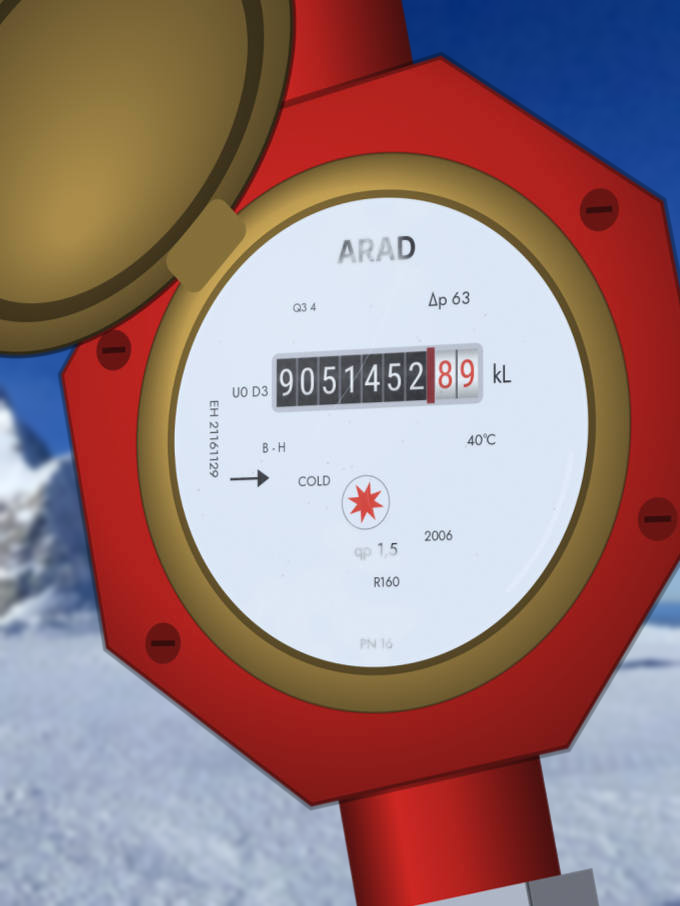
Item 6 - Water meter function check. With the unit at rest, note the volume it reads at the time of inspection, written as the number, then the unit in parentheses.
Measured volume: 9051452.89 (kL)
